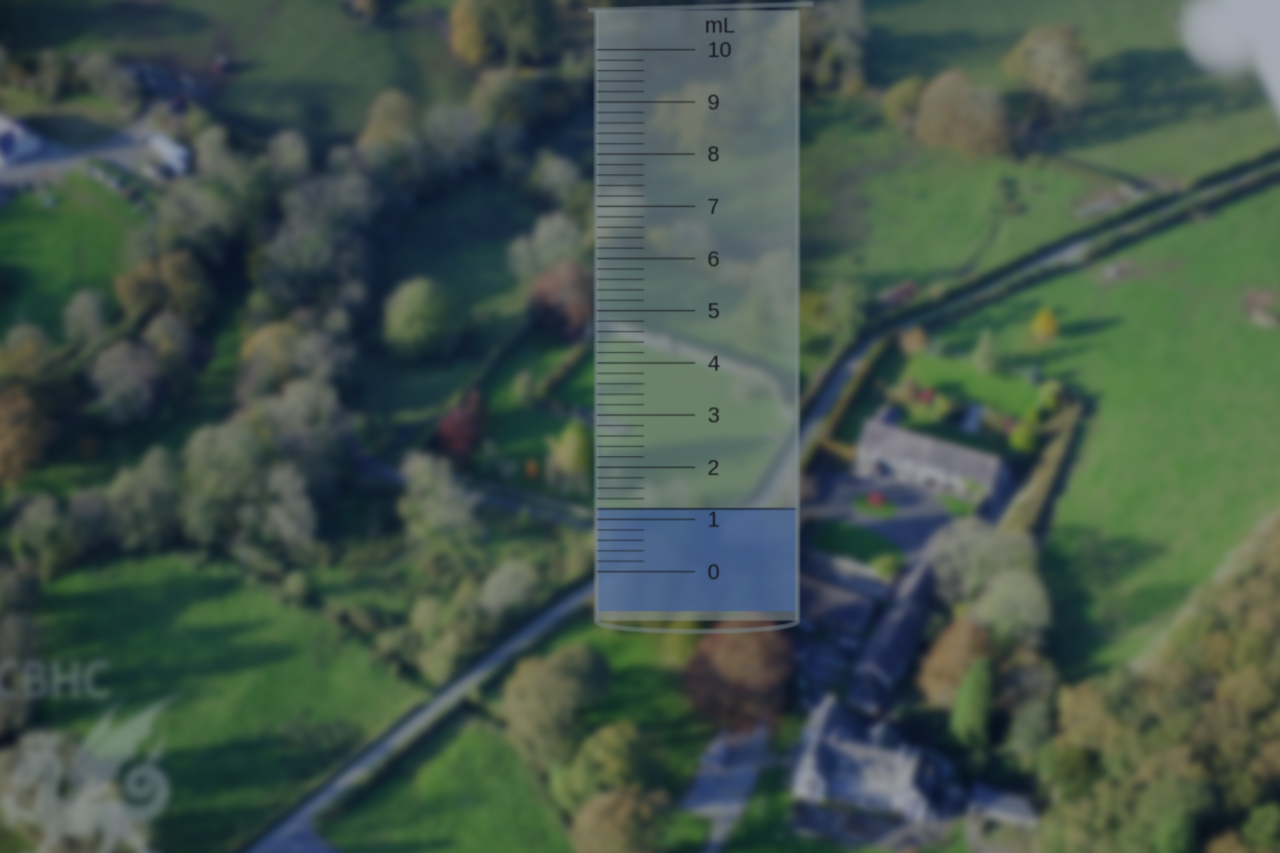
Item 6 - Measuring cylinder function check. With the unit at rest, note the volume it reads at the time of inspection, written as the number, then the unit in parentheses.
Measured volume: 1.2 (mL)
